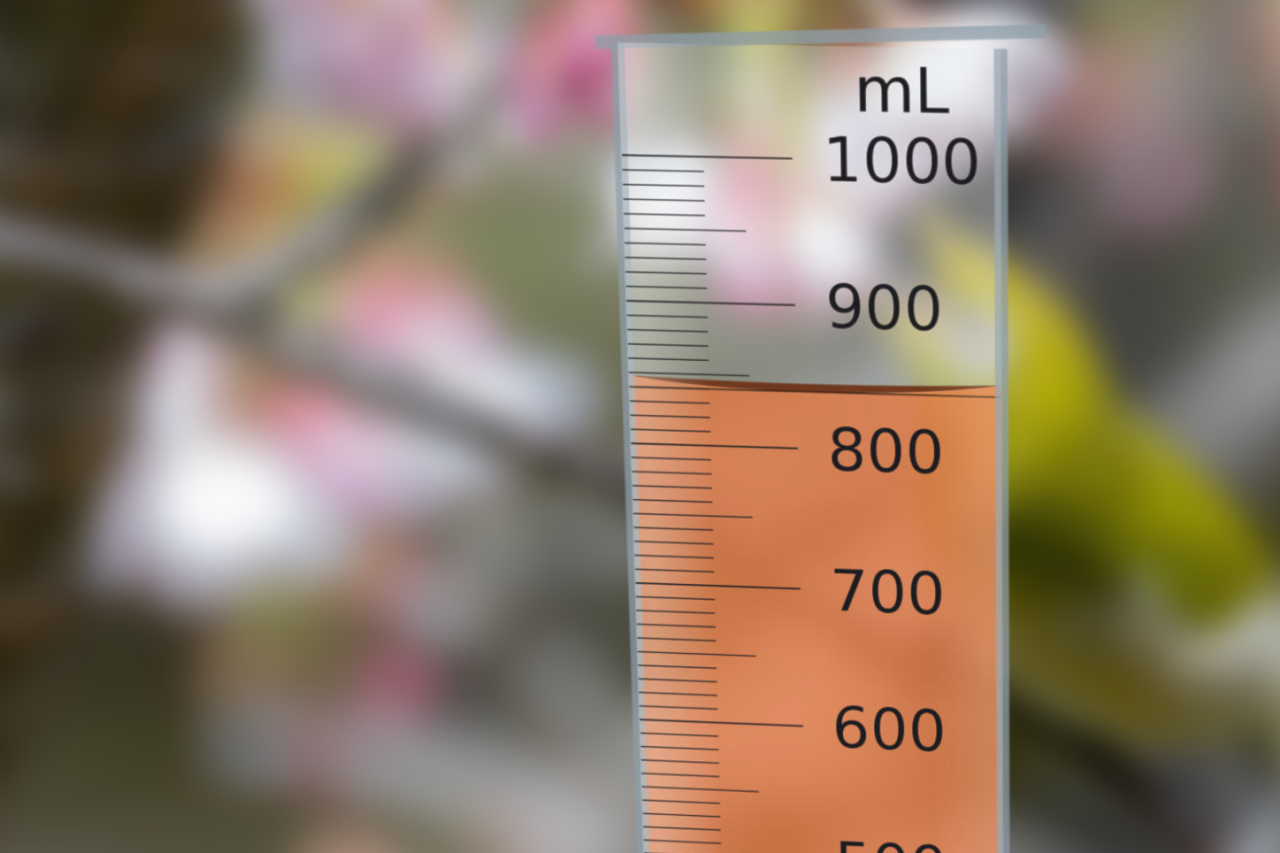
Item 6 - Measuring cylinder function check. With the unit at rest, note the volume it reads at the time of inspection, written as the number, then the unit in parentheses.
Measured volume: 840 (mL)
